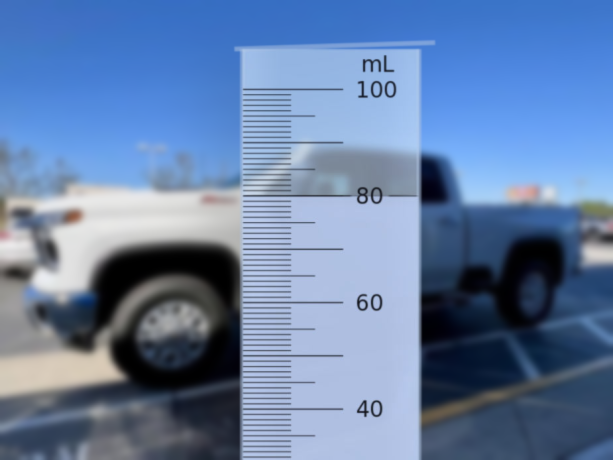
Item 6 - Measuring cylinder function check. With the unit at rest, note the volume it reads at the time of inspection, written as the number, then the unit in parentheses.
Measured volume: 80 (mL)
